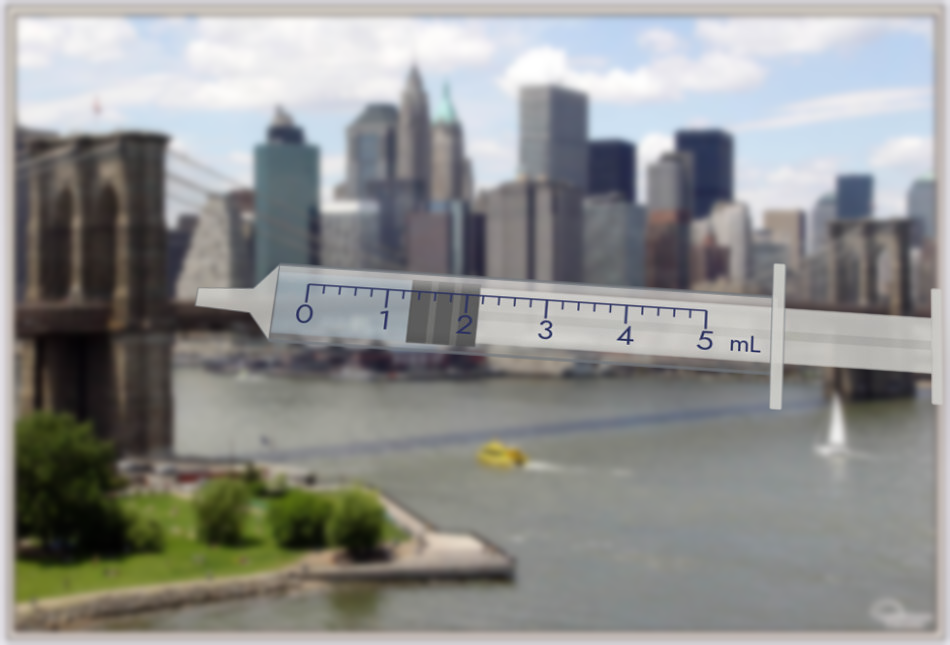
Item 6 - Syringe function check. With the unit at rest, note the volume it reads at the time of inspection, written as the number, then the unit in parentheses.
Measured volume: 1.3 (mL)
